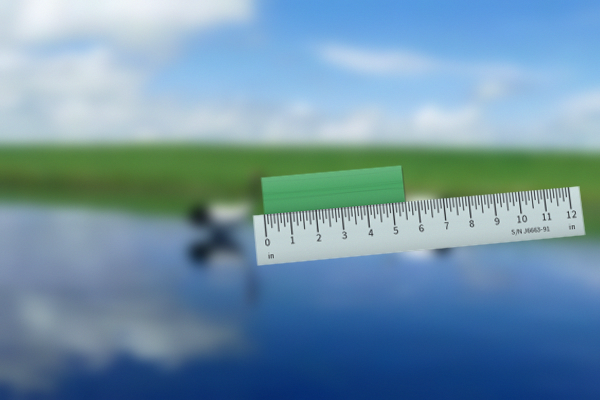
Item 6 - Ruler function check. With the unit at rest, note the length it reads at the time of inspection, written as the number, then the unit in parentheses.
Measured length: 5.5 (in)
